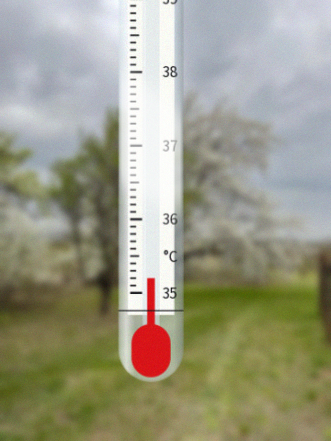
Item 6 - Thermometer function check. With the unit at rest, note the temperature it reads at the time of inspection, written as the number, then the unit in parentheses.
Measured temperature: 35.2 (°C)
